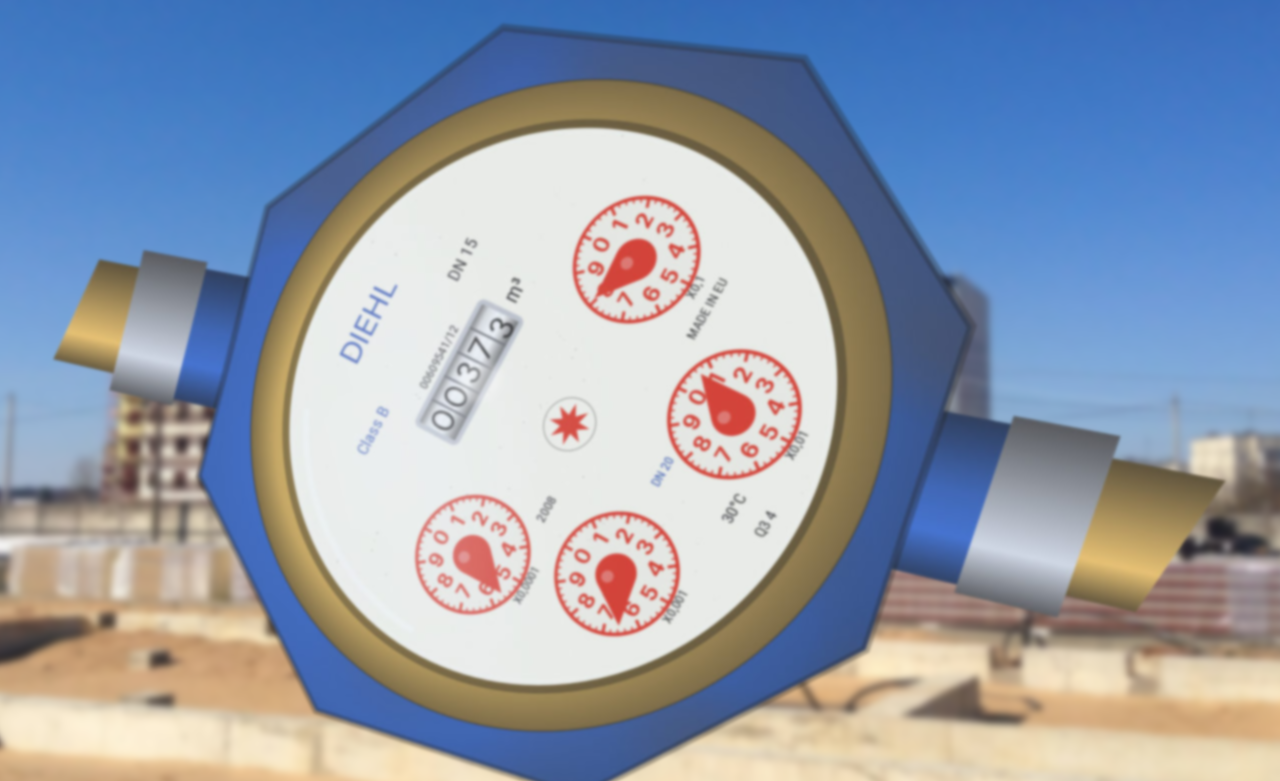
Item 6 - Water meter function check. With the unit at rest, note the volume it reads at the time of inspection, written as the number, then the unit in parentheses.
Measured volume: 372.8065 (m³)
